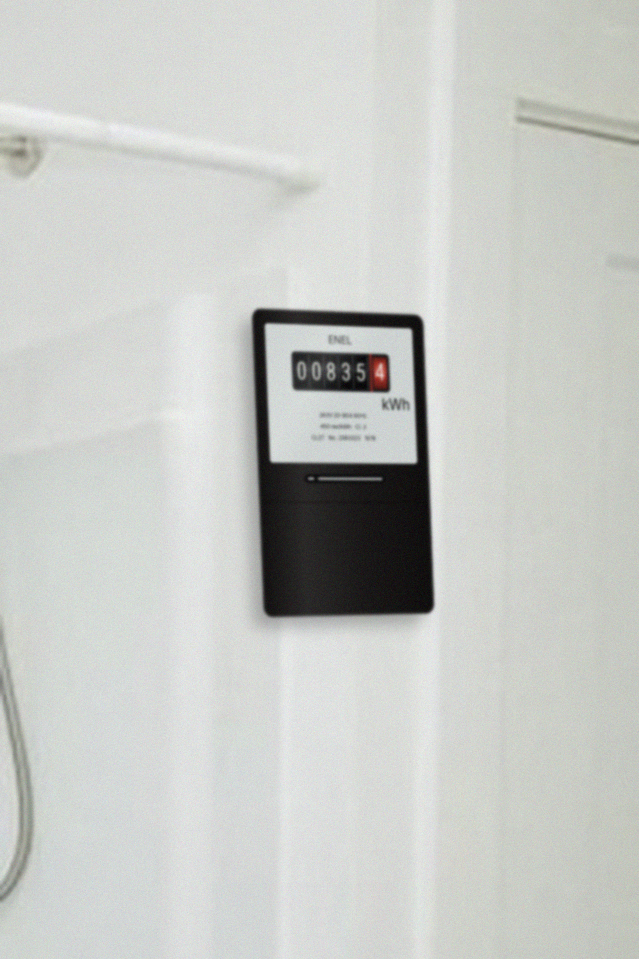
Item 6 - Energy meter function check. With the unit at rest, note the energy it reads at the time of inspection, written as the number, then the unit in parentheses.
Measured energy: 835.4 (kWh)
